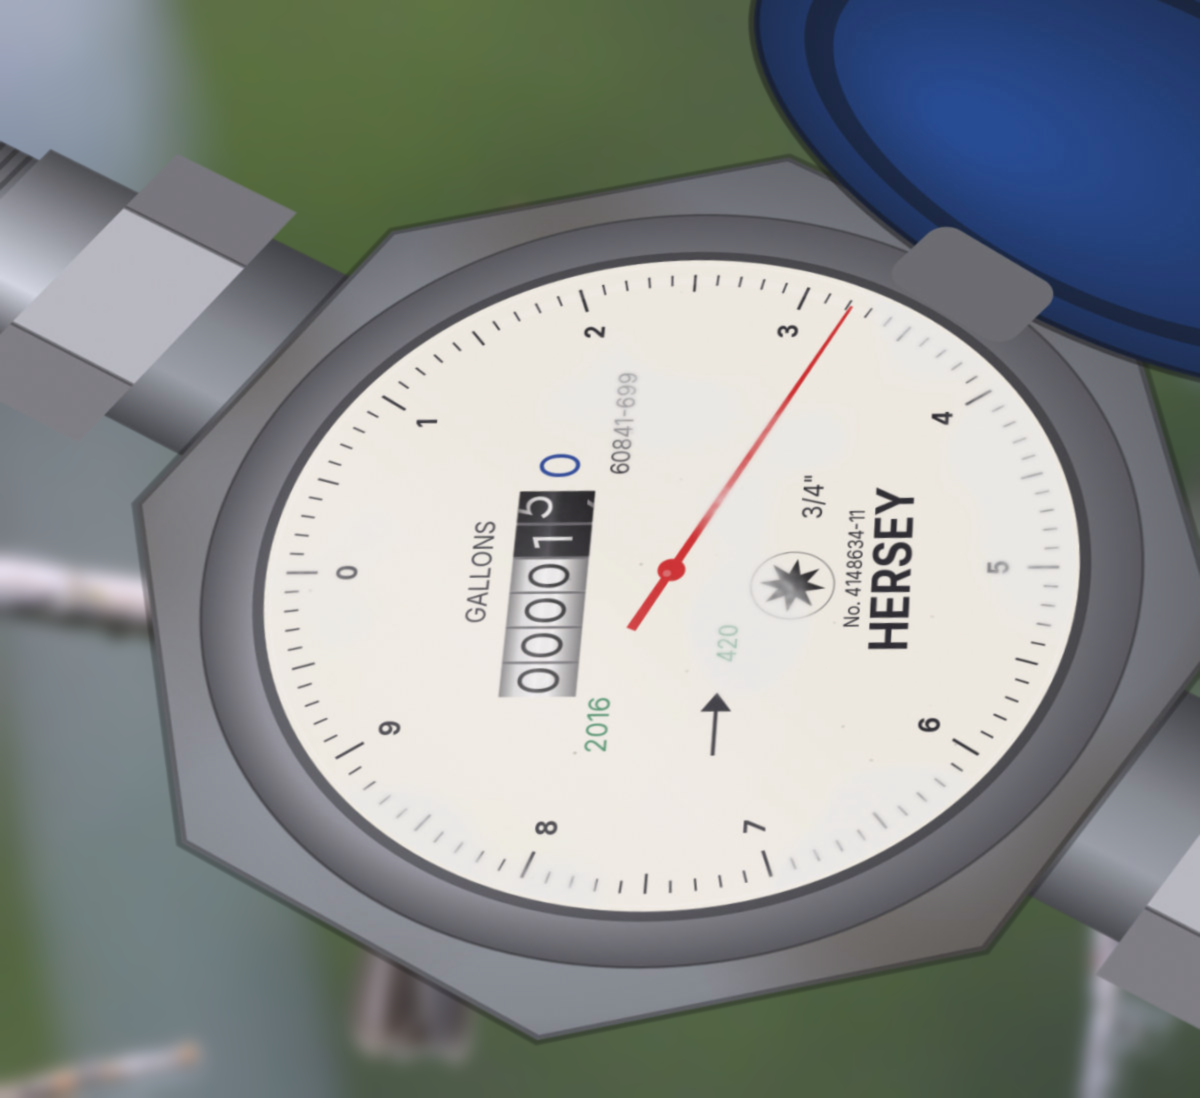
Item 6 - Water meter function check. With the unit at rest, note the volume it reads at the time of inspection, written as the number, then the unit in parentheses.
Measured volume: 153.2 (gal)
